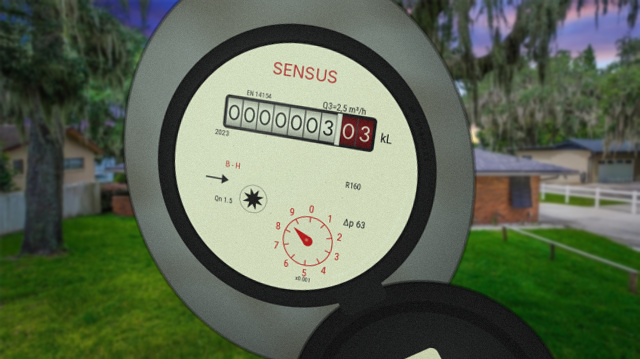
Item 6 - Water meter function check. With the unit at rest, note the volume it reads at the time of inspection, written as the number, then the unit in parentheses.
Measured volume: 3.038 (kL)
